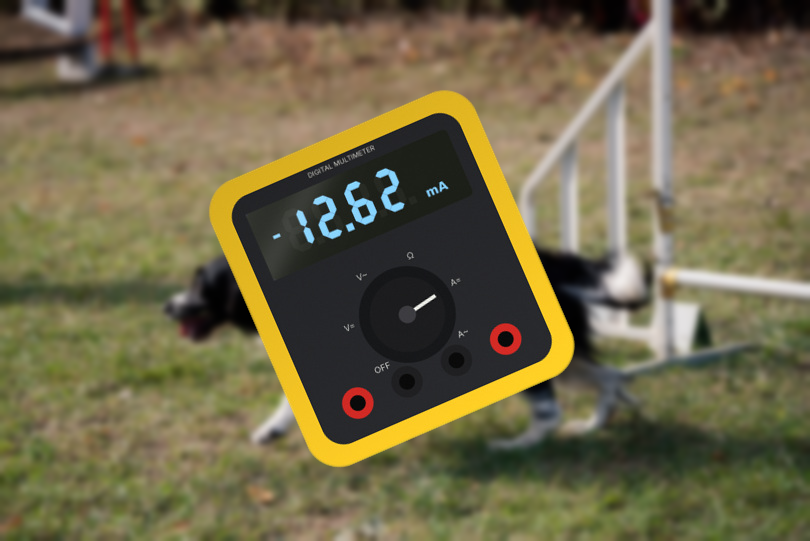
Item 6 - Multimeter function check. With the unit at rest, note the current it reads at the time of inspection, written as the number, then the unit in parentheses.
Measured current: -12.62 (mA)
